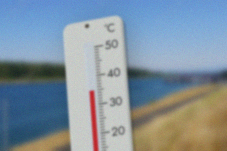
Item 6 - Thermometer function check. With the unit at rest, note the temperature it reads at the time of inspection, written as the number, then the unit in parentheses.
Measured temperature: 35 (°C)
